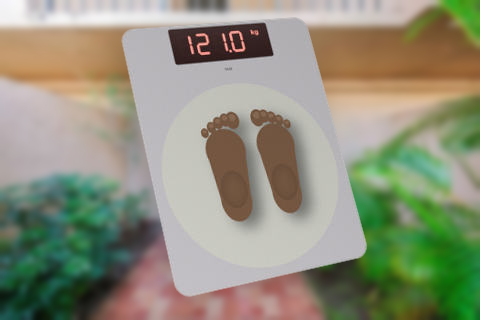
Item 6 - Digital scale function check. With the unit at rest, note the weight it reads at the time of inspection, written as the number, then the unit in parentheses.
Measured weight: 121.0 (kg)
